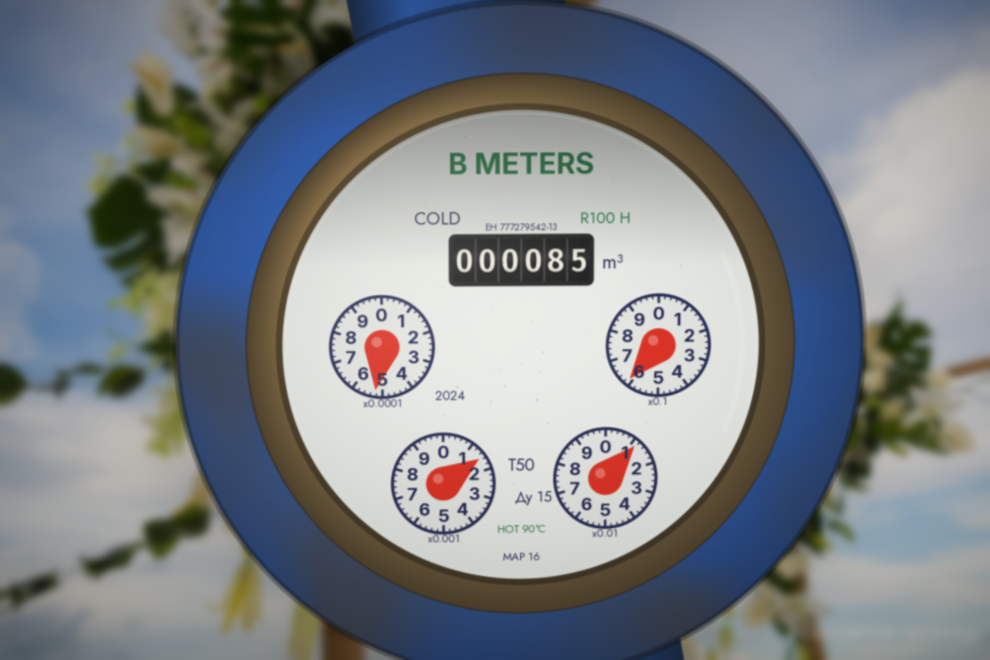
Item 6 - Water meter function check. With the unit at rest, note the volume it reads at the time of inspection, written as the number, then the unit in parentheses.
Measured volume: 85.6115 (m³)
